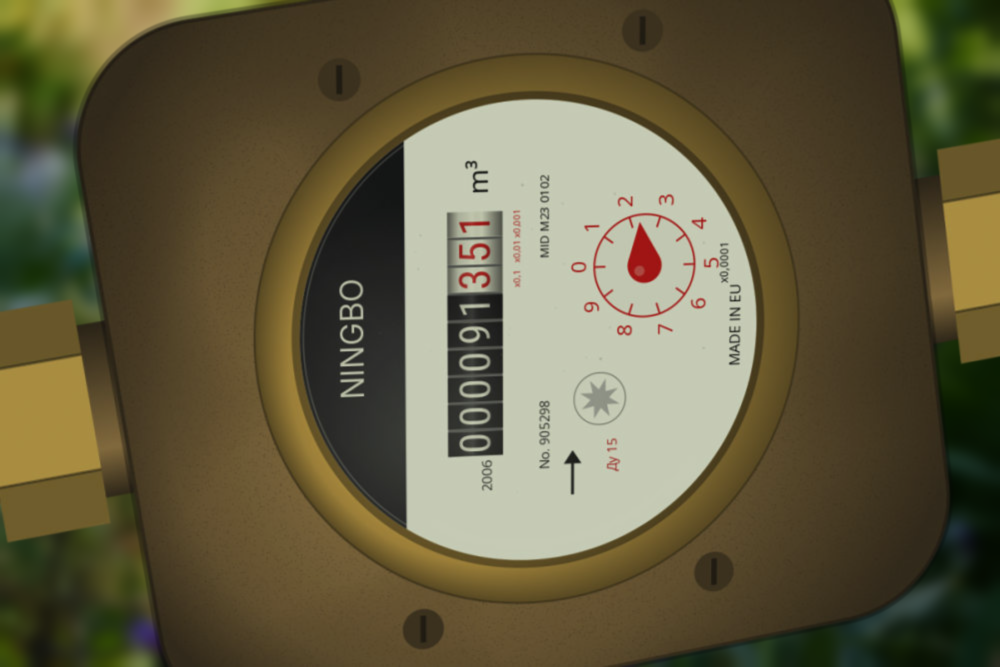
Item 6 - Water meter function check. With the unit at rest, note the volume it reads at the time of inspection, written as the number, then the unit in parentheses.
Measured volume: 91.3512 (m³)
